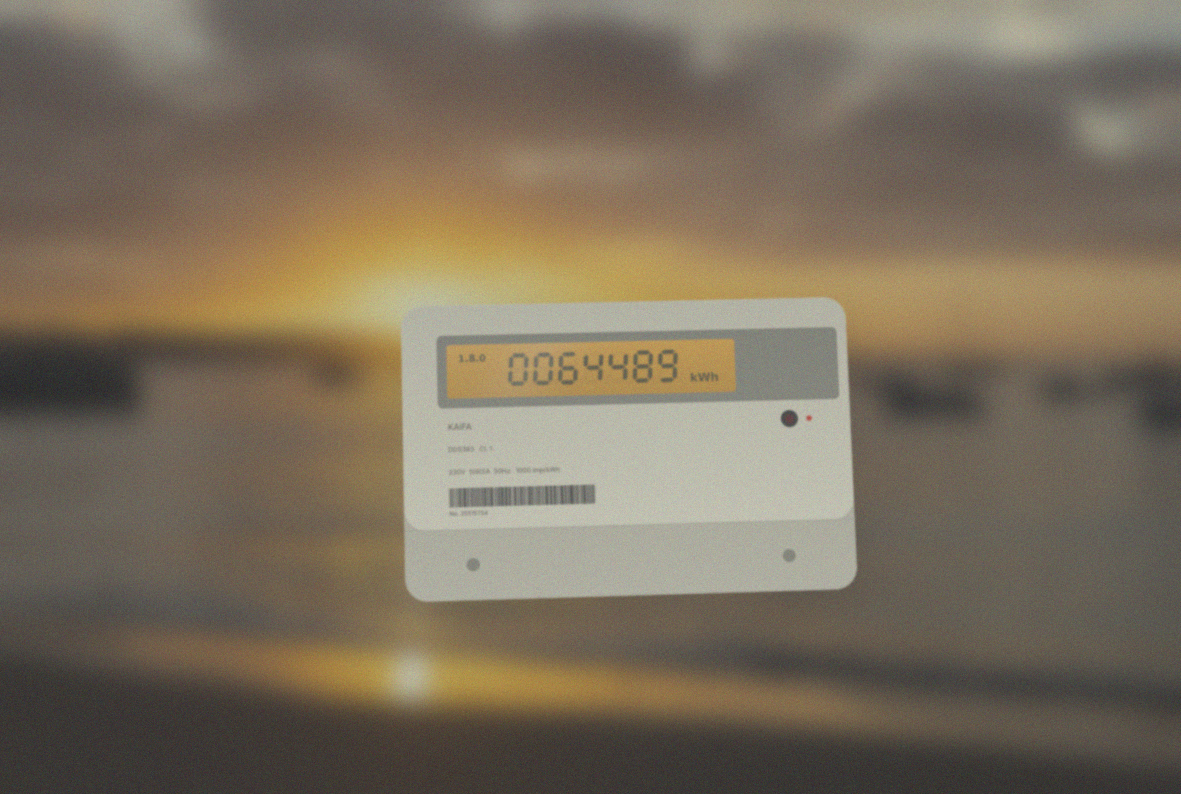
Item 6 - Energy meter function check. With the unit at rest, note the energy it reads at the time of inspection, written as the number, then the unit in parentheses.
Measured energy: 64489 (kWh)
